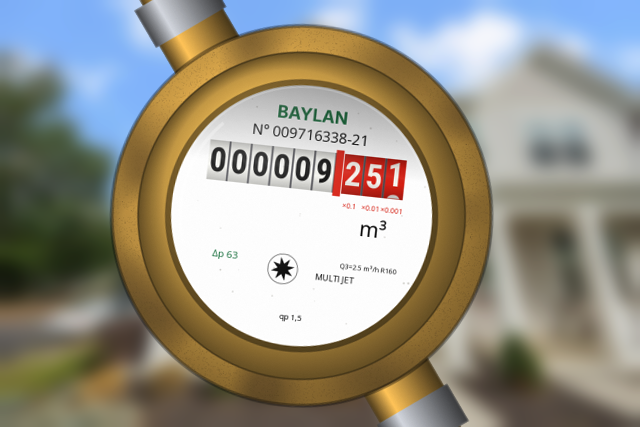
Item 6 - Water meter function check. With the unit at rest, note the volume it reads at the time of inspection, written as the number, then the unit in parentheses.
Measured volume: 9.251 (m³)
